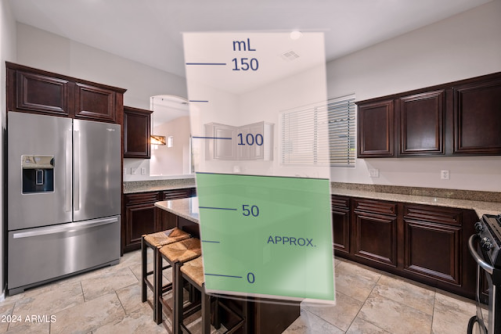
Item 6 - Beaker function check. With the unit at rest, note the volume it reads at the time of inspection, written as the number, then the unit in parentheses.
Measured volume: 75 (mL)
